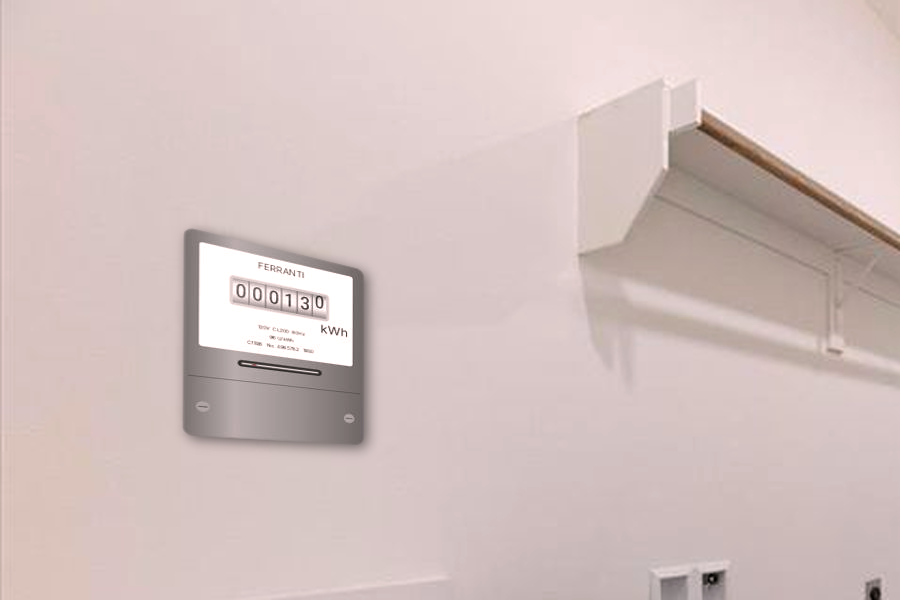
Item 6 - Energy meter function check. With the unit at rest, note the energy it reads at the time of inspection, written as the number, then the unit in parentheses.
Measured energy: 130 (kWh)
